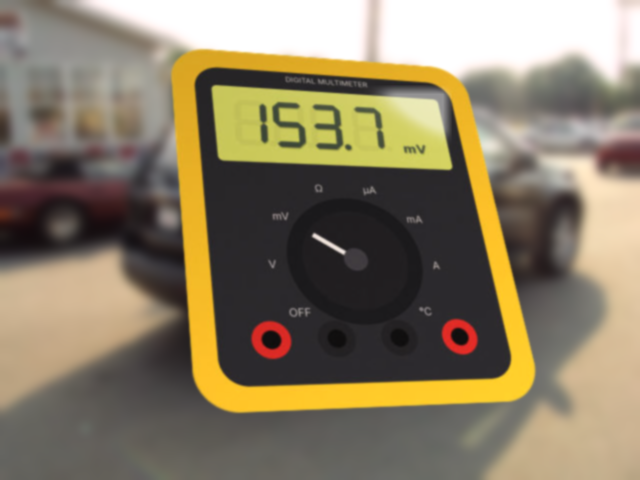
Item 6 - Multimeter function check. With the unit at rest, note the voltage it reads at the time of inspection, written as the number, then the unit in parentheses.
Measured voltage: 153.7 (mV)
